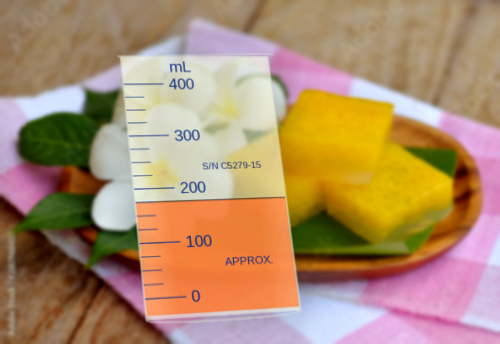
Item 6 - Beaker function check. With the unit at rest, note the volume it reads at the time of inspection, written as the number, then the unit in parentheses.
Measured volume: 175 (mL)
